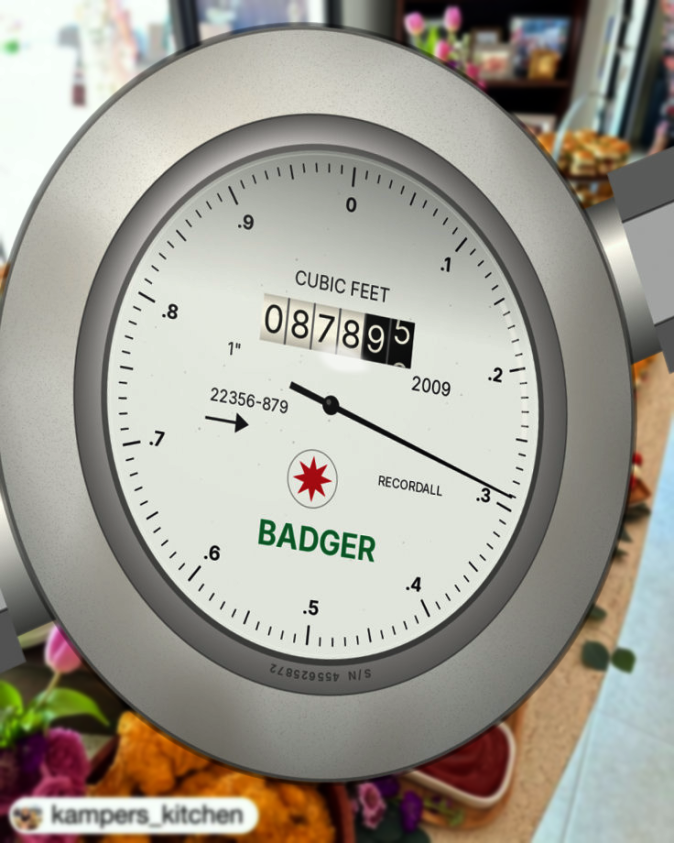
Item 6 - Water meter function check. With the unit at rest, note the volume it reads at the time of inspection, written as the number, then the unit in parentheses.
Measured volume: 87895.29 (ft³)
